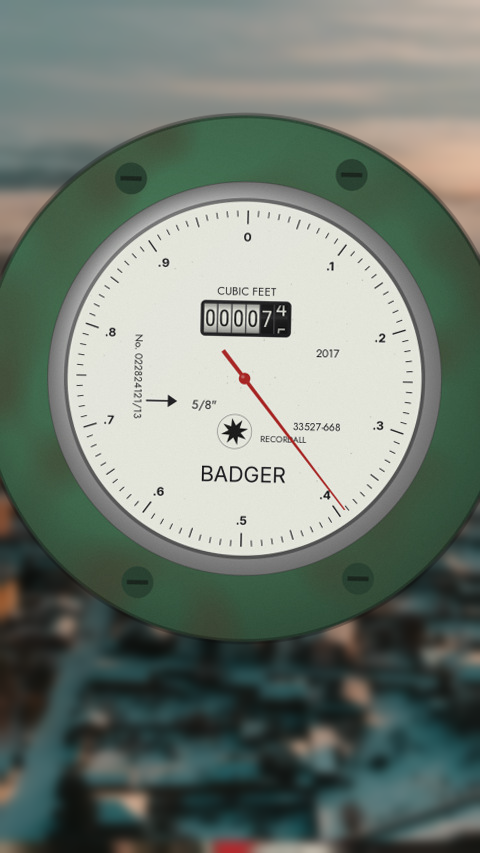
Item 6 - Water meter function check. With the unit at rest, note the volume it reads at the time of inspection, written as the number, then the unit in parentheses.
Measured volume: 74.39 (ft³)
